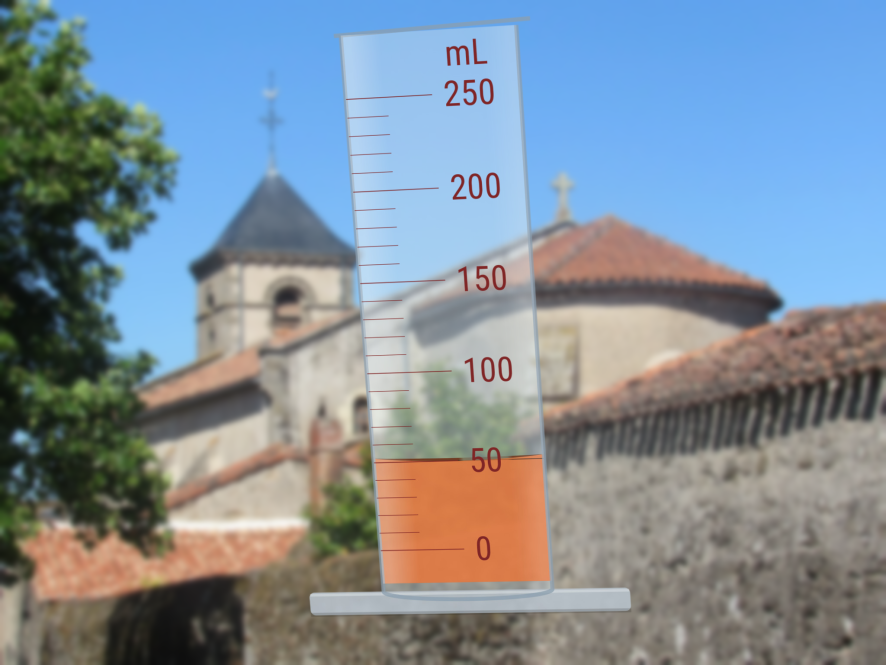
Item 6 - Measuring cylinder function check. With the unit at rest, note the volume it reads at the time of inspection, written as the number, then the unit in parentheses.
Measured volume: 50 (mL)
